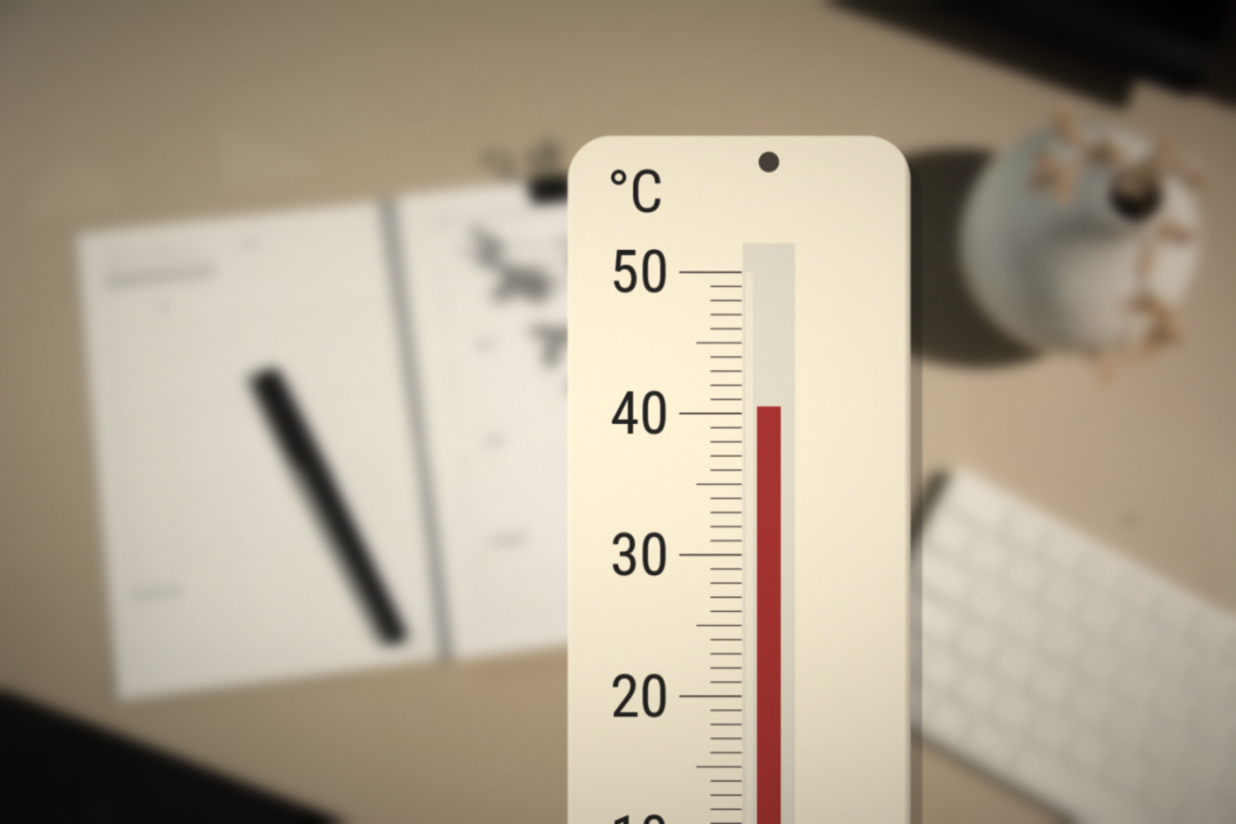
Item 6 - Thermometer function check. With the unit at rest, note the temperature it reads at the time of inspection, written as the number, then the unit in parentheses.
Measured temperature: 40.5 (°C)
